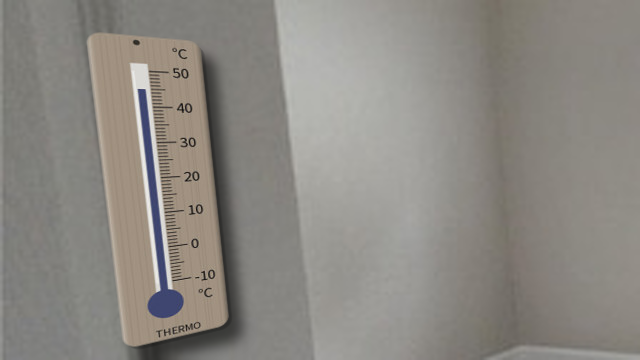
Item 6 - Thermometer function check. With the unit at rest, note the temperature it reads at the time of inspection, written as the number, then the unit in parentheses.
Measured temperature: 45 (°C)
